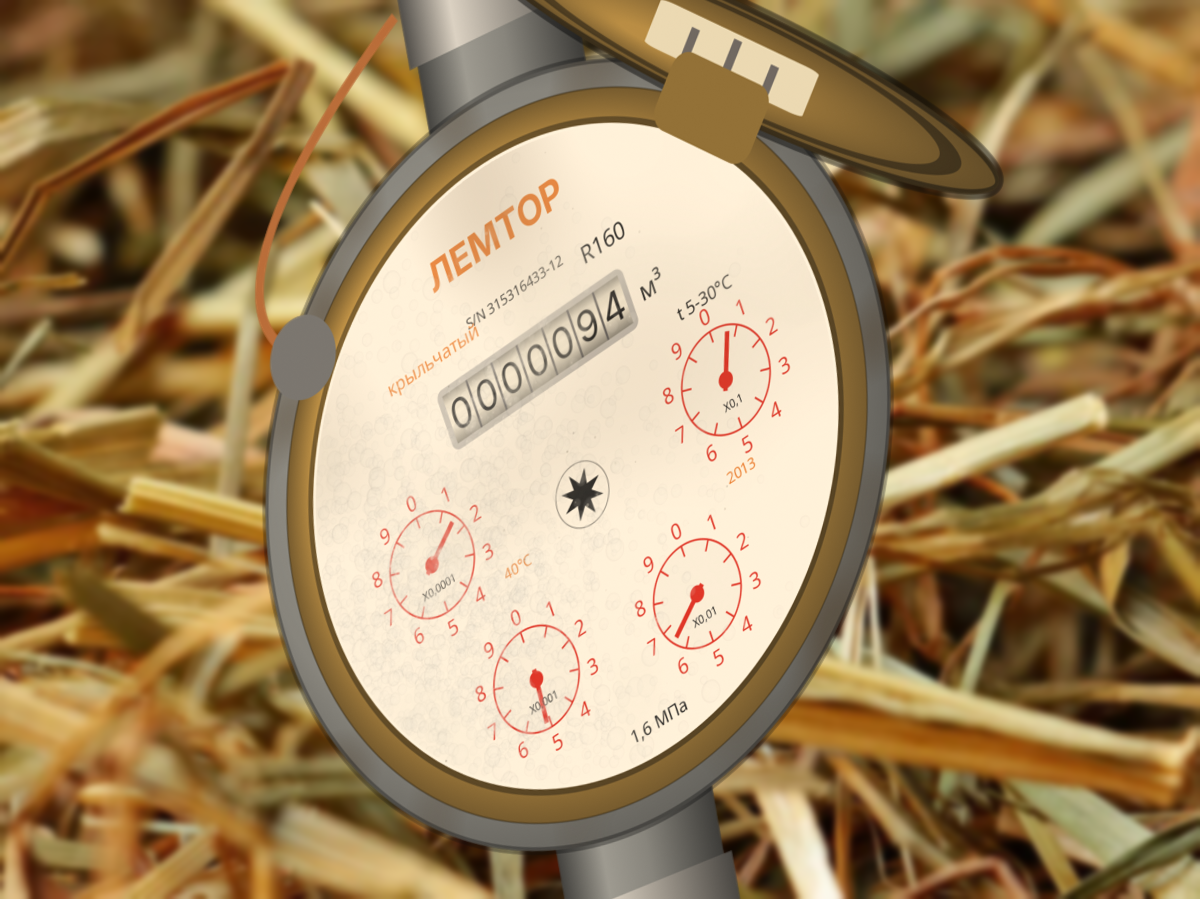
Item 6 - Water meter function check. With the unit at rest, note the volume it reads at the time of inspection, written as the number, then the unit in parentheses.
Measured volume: 94.0651 (m³)
